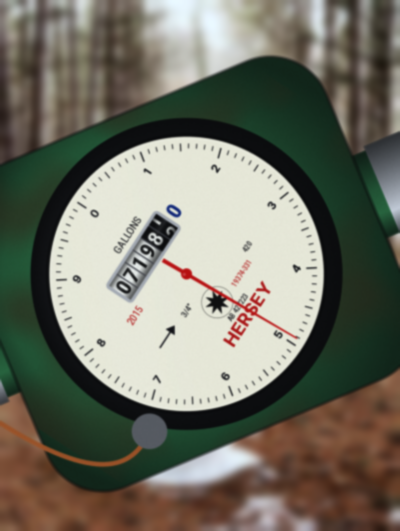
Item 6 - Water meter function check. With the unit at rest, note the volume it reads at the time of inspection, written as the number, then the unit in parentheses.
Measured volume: 719814.9 (gal)
